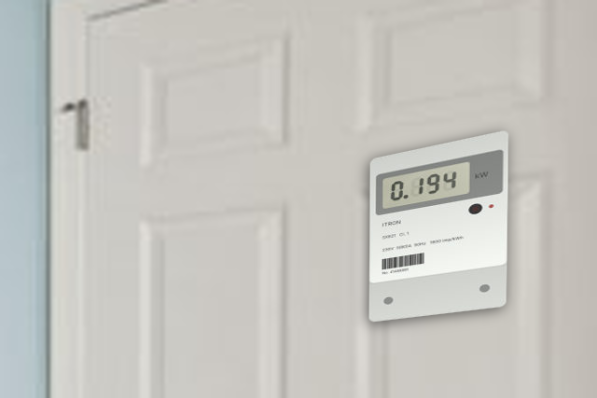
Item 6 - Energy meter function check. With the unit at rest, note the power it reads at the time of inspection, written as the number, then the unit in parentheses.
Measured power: 0.194 (kW)
